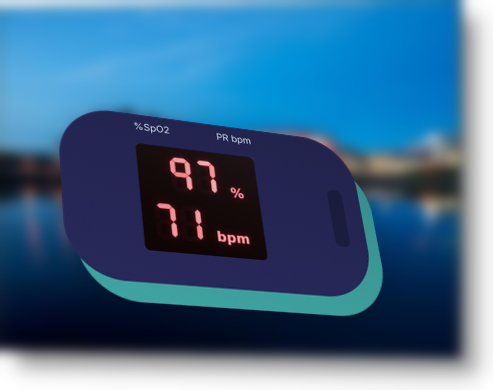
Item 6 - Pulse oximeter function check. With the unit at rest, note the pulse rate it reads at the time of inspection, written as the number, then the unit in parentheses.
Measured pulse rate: 71 (bpm)
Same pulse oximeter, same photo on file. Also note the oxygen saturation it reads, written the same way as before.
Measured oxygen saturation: 97 (%)
